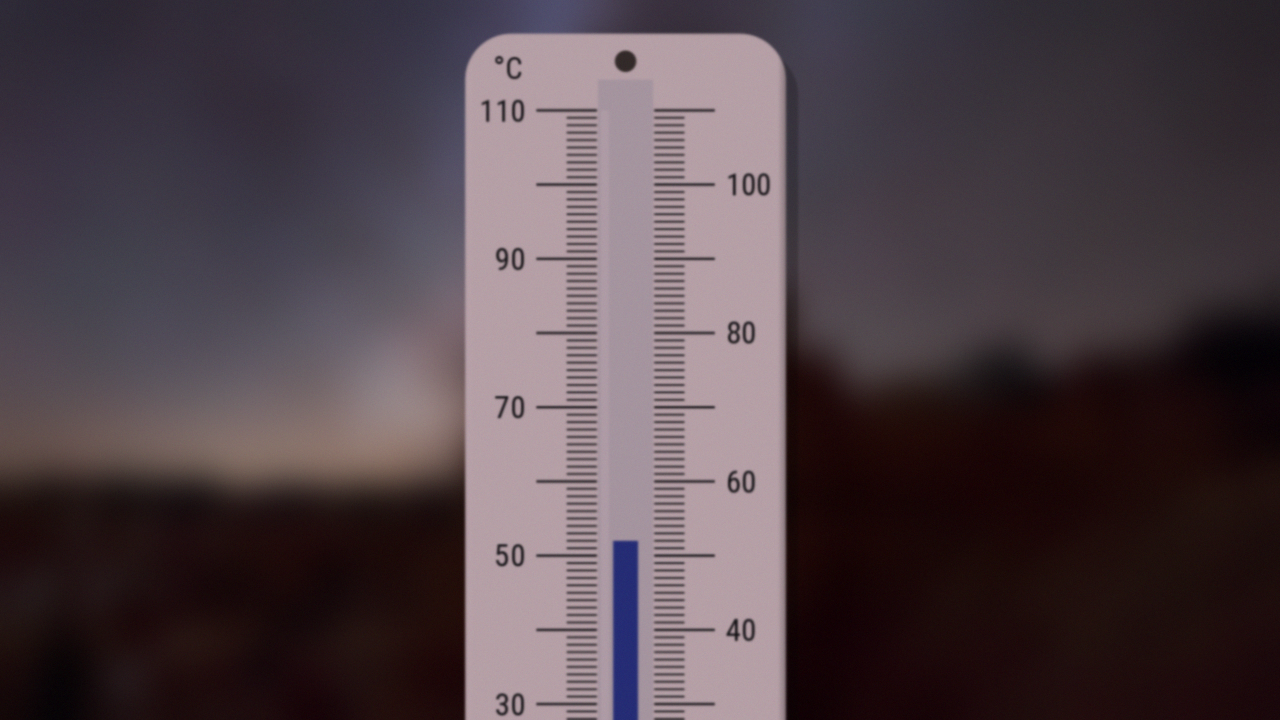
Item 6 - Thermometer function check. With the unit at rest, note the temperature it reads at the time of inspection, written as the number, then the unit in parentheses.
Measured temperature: 52 (°C)
